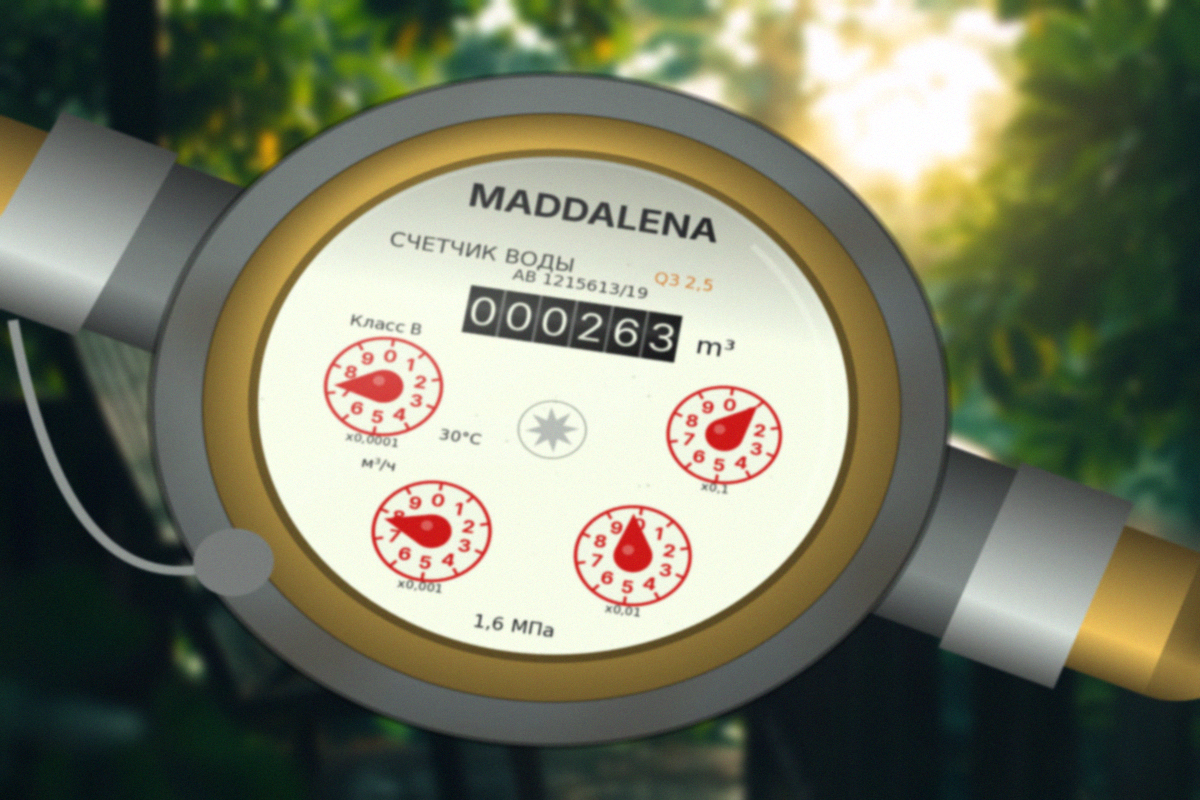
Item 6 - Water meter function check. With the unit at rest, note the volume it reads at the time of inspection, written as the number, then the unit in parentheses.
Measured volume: 263.0977 (m³)
